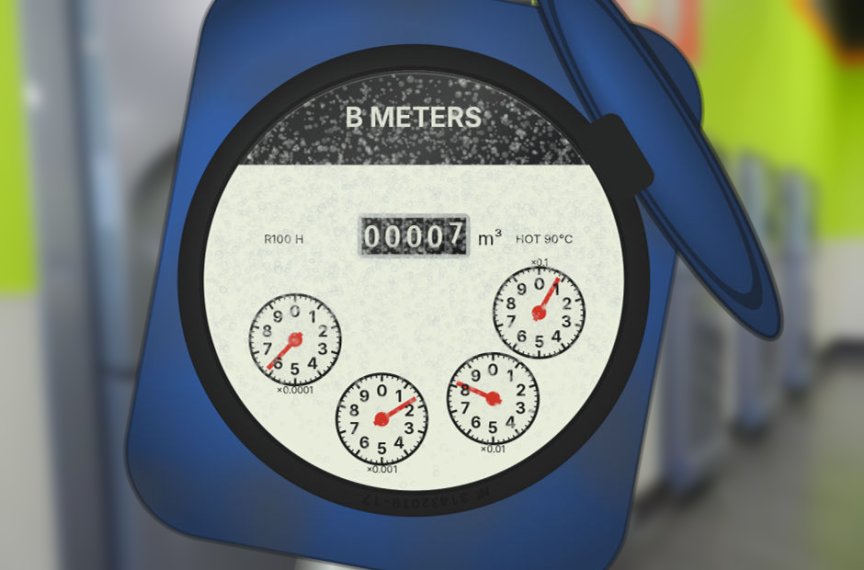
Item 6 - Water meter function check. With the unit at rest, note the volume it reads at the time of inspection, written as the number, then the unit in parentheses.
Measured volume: 7.0816 (m³)
